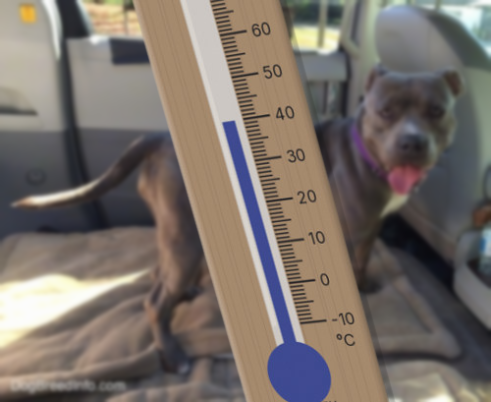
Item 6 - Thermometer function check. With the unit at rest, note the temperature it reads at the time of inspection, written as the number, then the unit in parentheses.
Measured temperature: 40 (°C)
